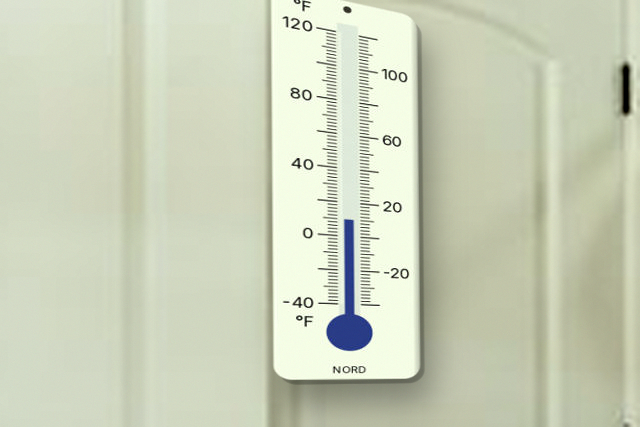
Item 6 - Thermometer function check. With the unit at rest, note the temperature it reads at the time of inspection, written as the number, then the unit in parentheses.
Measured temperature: 10 (°F)
